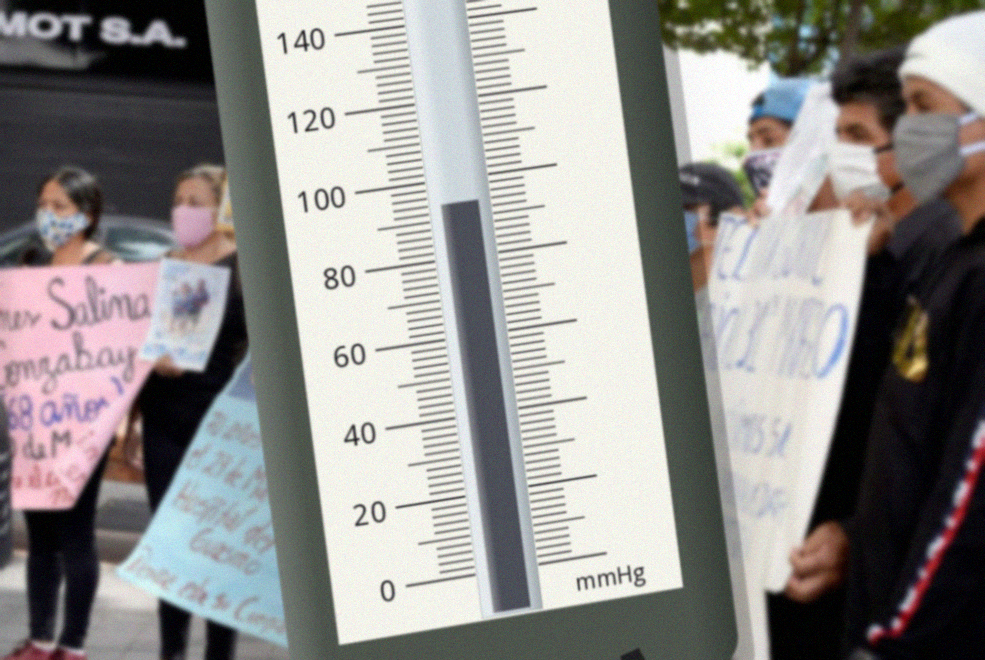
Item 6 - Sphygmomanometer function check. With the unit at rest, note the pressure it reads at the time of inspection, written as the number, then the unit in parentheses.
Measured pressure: 94 (mmHg)
